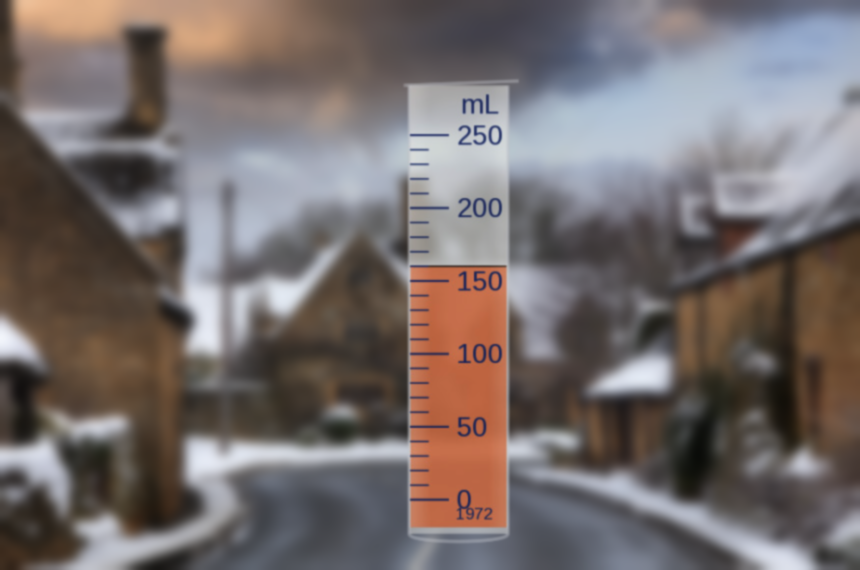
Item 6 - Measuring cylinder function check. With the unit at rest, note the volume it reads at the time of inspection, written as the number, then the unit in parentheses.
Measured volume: 160 (mL)
